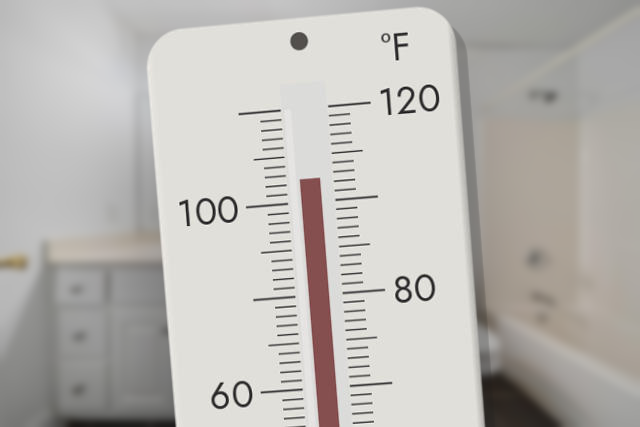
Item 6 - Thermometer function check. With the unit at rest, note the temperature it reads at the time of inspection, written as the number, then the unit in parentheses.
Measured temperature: 105 (°F)
